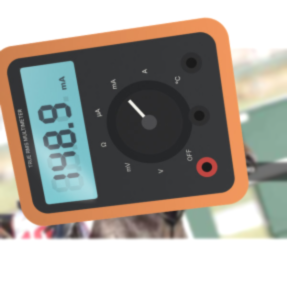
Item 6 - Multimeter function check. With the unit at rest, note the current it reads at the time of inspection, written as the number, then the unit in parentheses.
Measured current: 148.9 (mA)
